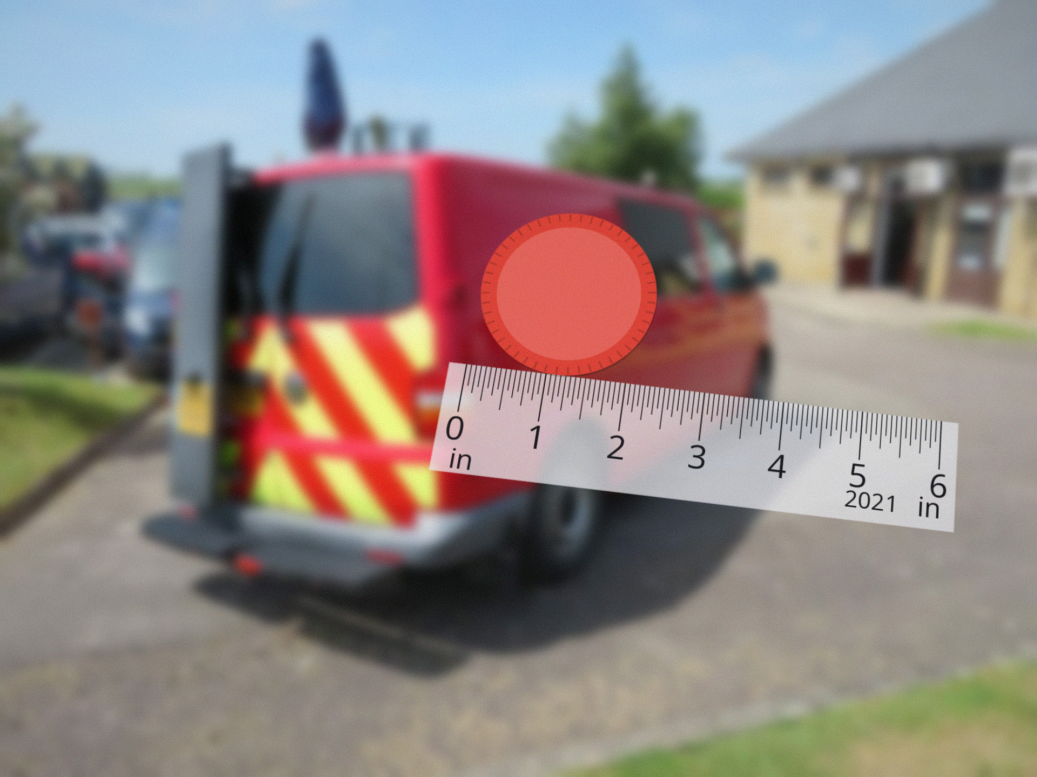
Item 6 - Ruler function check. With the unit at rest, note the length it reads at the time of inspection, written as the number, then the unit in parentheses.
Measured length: 2.25 (in)
